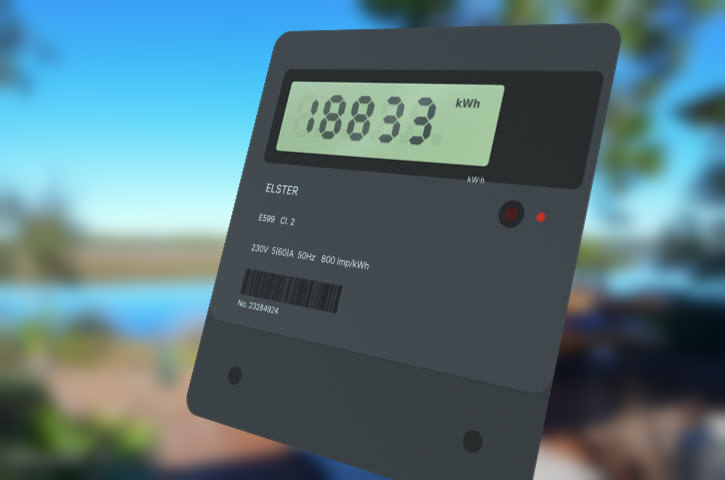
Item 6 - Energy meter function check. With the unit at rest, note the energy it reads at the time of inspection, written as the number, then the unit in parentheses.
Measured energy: 18833 (kWh)
